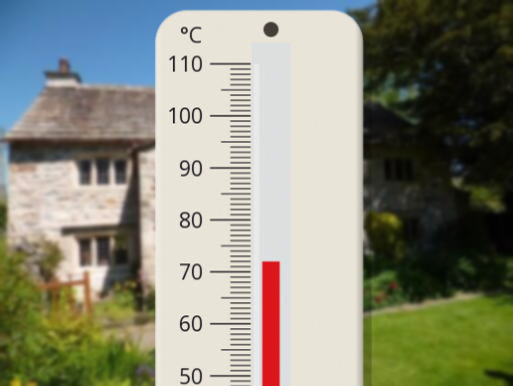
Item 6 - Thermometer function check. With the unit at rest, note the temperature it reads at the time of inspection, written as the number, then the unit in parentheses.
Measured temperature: 72 (°C)
